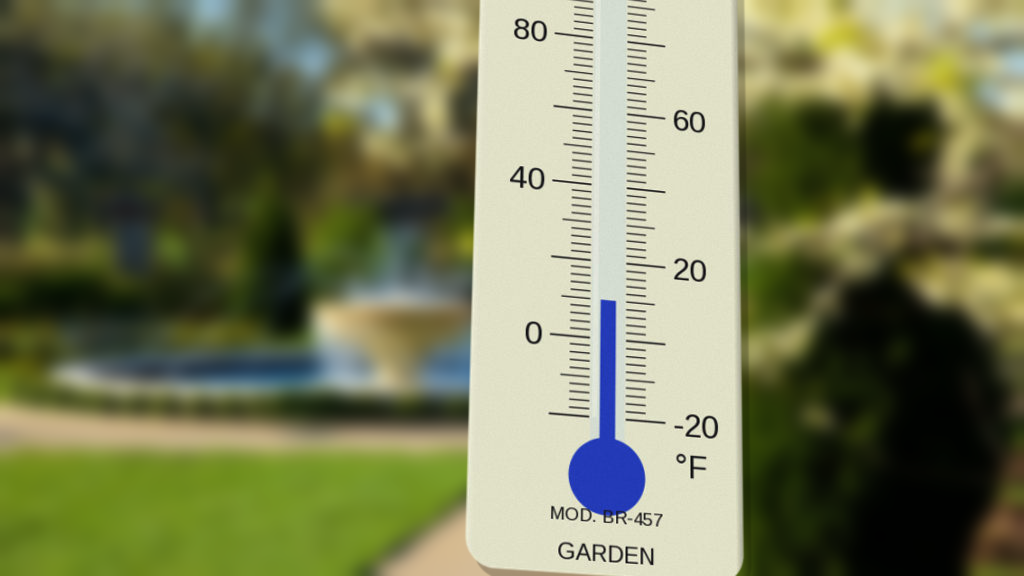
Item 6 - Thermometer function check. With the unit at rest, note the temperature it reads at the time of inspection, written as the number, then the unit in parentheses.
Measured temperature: 10 (°F)
